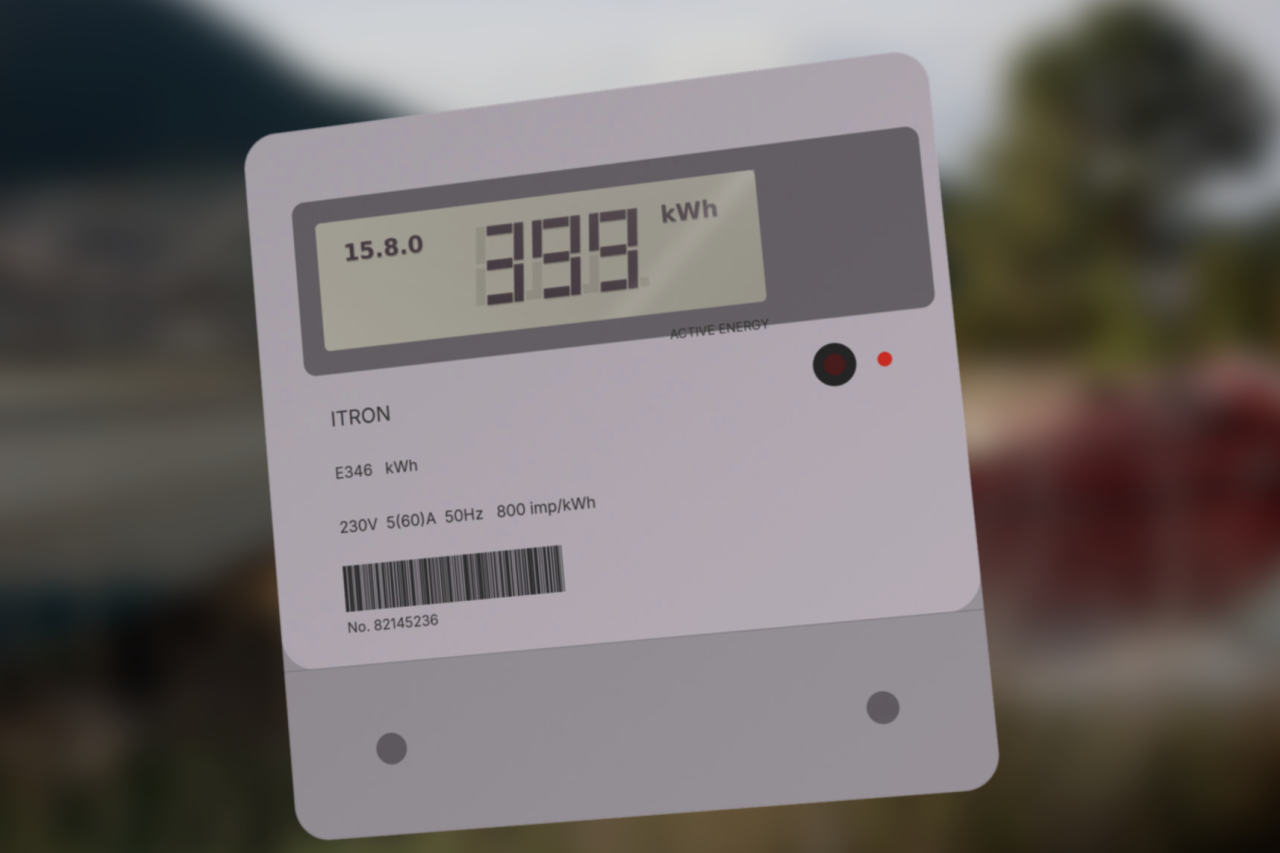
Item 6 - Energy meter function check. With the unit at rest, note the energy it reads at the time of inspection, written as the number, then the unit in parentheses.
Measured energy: 399 (kWh)
